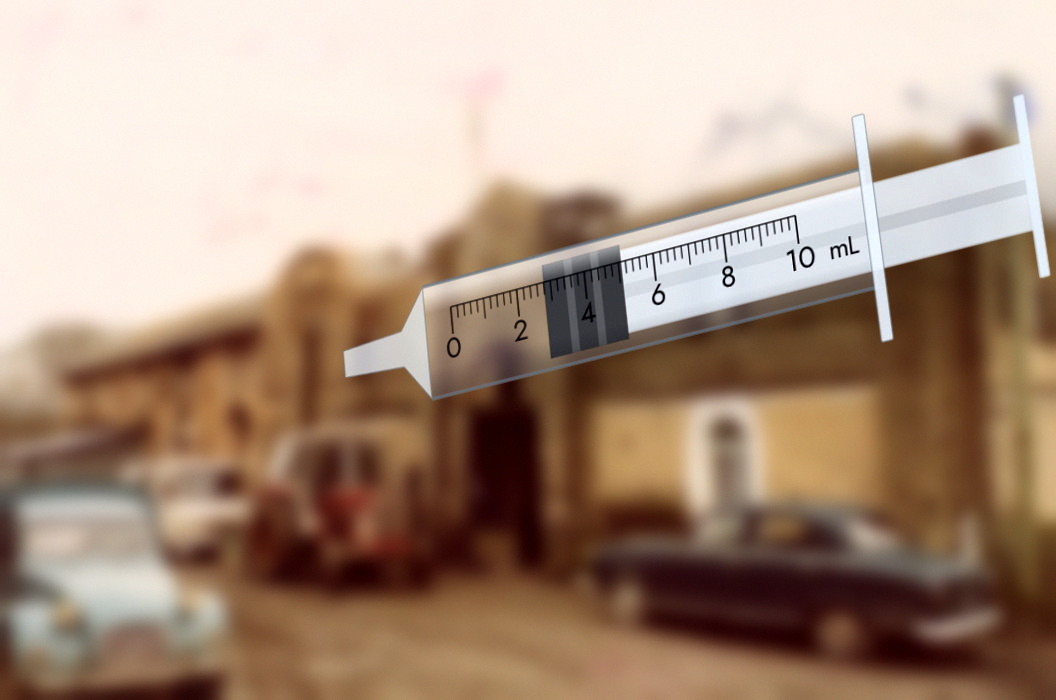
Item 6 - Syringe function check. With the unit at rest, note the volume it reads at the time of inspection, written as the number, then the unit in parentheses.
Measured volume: 2.8 (mL)
